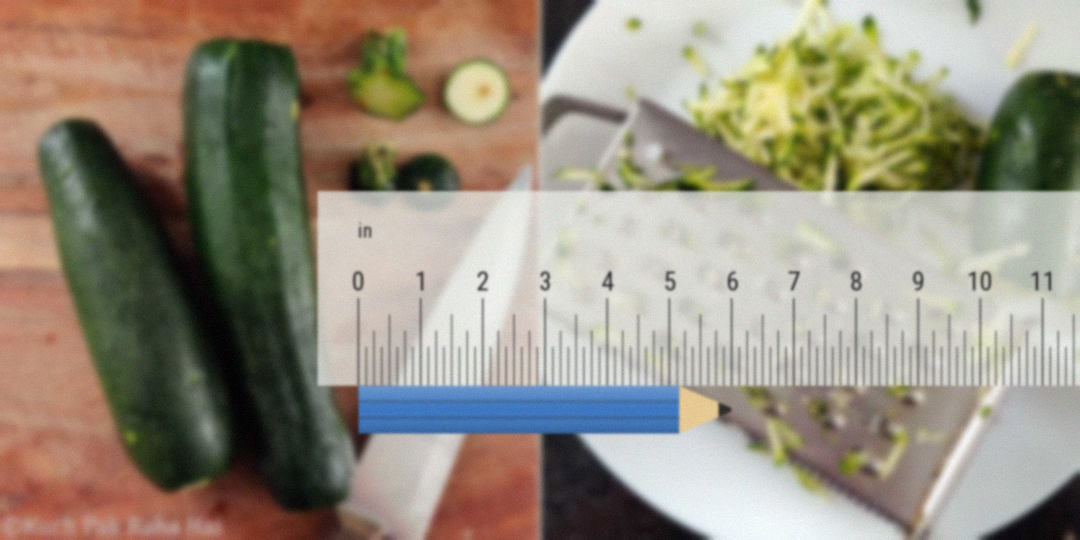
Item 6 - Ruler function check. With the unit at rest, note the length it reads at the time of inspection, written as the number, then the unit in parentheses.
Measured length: 6 (in)
